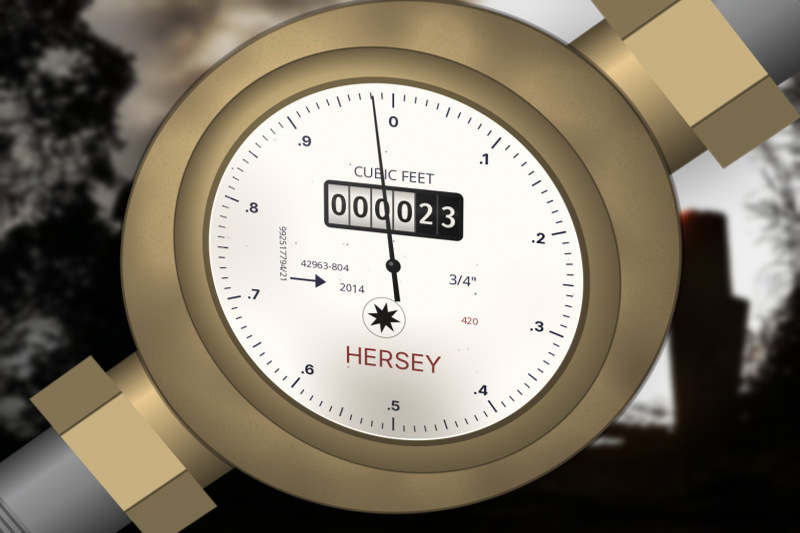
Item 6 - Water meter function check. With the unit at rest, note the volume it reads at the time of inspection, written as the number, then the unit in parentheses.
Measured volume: 22.98 (ft³)
